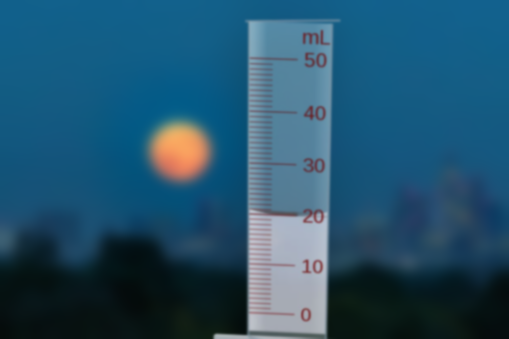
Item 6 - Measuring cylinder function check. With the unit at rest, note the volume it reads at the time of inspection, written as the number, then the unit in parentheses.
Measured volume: 20 (mL)
